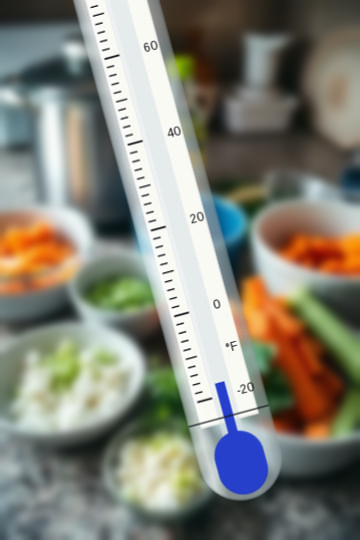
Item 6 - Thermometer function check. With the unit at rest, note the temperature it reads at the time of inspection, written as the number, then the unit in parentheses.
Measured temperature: -17 (°F)
